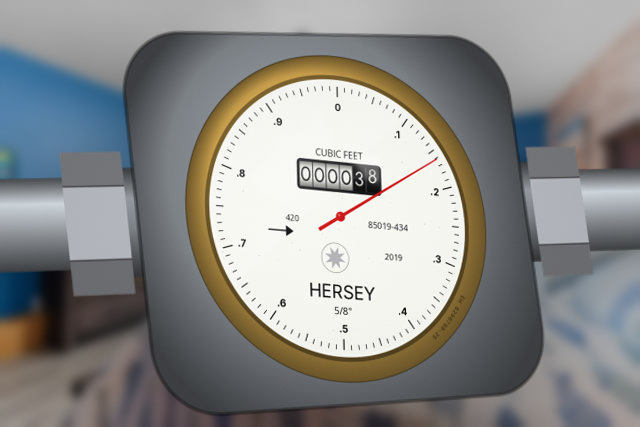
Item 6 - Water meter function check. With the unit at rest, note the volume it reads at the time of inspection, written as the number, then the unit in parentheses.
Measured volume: 38.16 (ft³)
